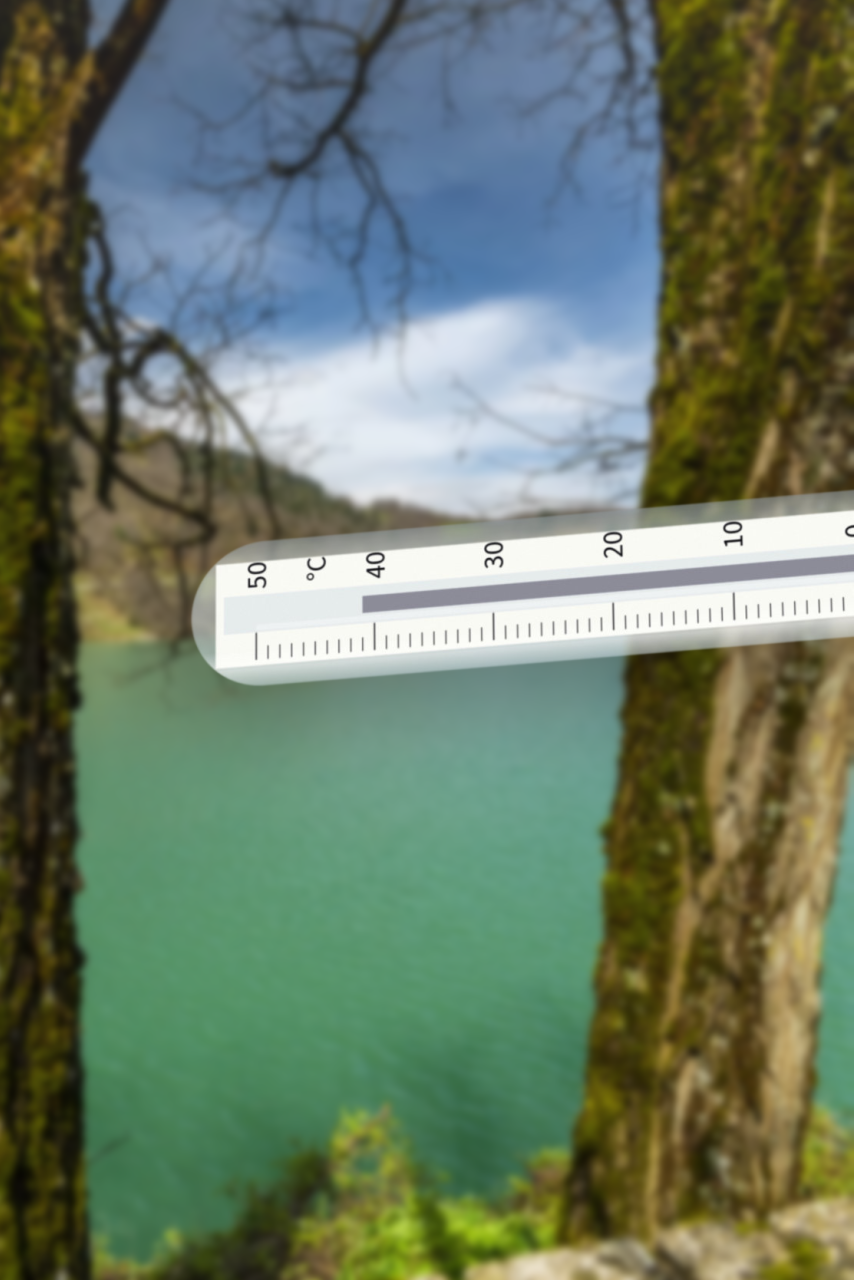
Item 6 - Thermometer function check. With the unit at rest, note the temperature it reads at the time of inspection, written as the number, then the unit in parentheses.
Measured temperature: 41 (°C)
